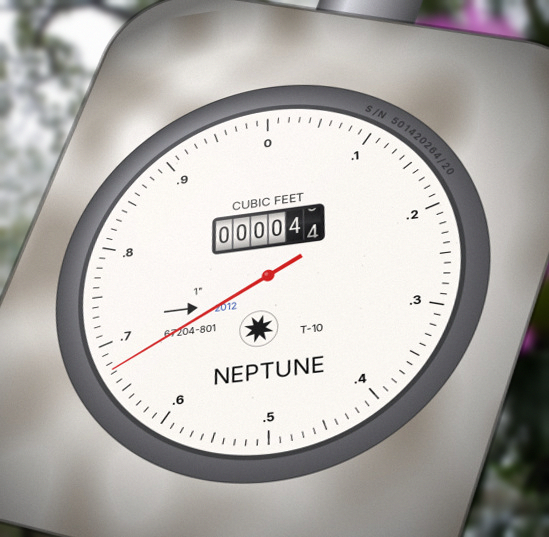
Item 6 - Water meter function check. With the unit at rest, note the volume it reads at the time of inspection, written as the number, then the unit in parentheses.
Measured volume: 43.67 (ft³)
